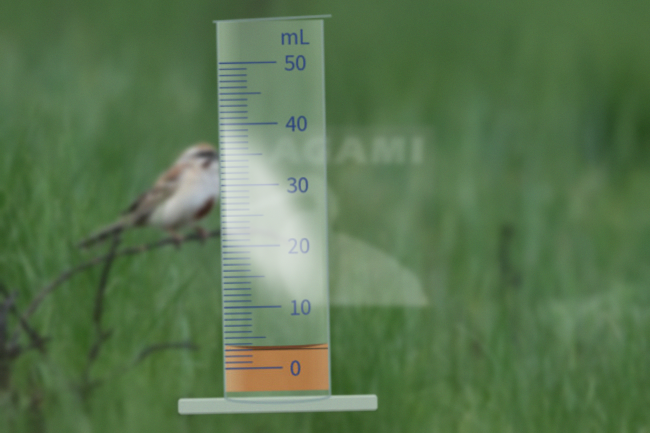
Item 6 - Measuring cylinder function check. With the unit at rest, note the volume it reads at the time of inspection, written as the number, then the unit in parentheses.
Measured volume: 3 (mL)
